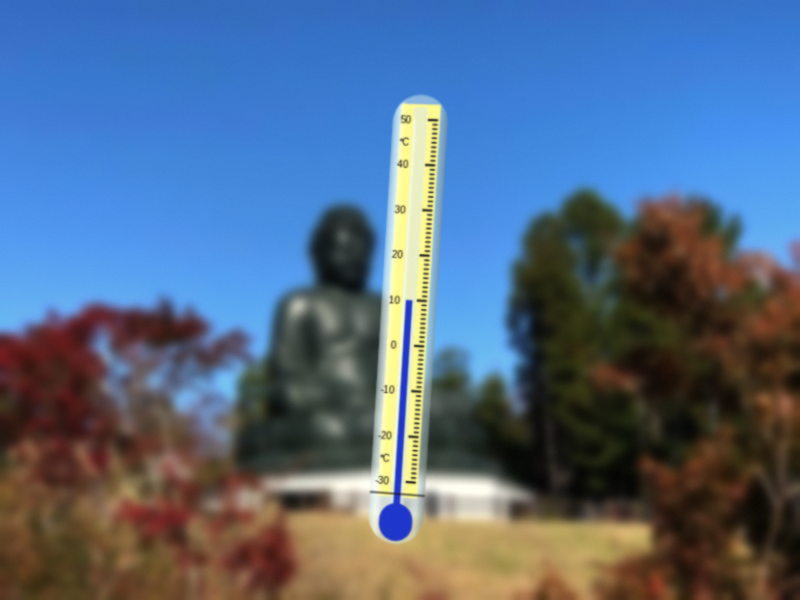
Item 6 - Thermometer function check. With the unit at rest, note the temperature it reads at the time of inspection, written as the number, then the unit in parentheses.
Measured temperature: 10 (°C)
